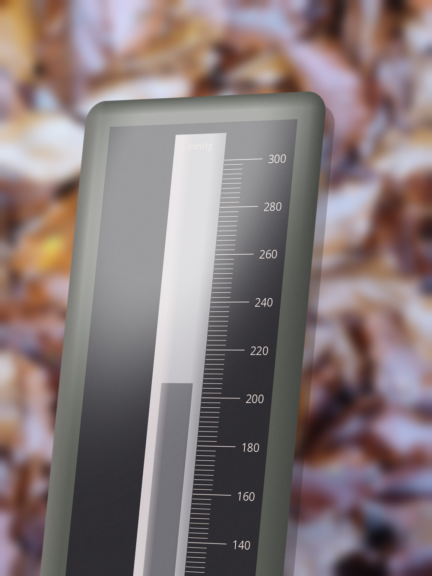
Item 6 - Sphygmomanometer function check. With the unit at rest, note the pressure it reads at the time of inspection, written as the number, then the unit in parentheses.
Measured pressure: 206 (mmHg)
